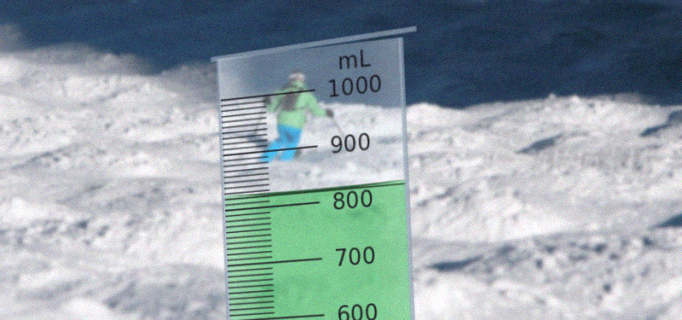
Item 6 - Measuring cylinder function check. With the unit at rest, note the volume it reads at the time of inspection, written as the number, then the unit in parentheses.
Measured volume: 820 (mL)
